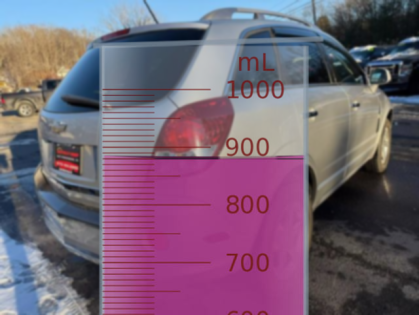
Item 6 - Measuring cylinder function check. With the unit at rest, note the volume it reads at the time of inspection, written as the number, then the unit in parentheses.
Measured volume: 880 (mL)
